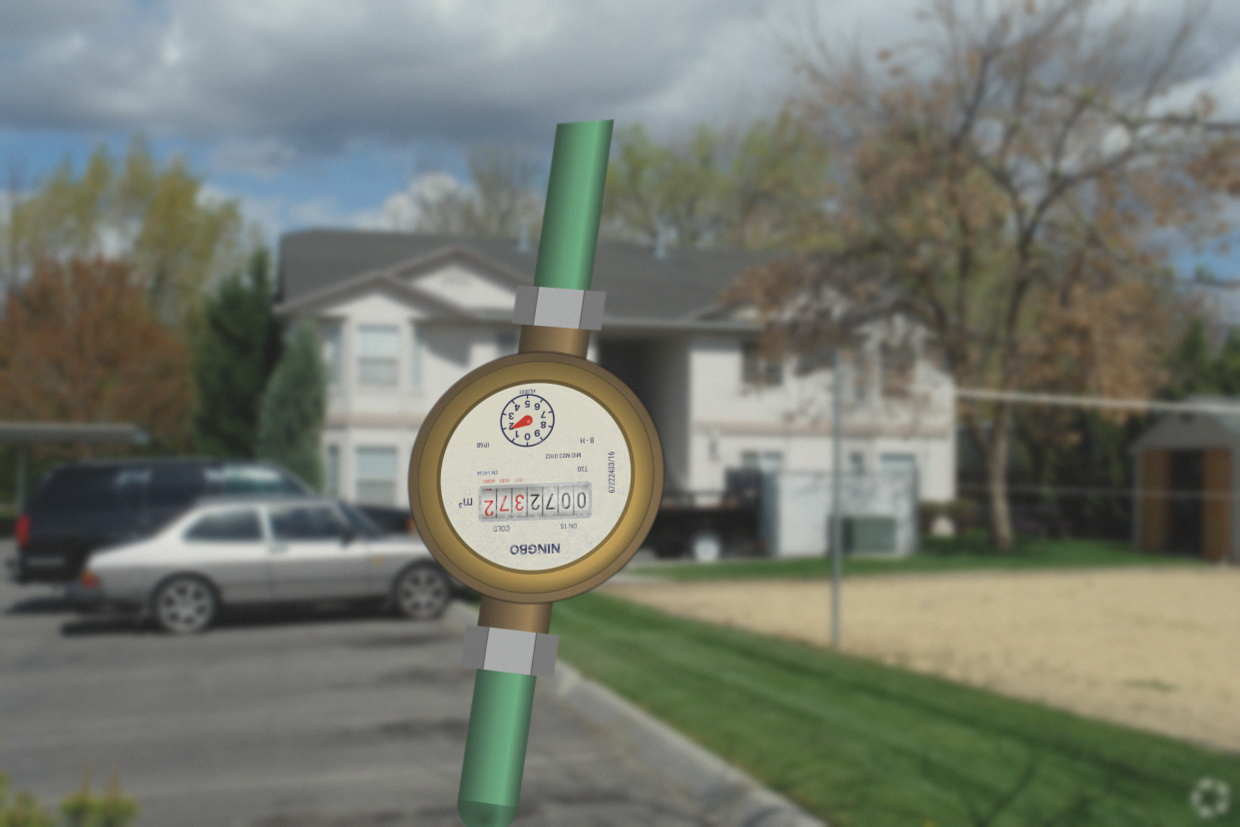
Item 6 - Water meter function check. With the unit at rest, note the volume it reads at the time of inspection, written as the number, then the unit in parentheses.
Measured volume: 72.3721 (m³)
